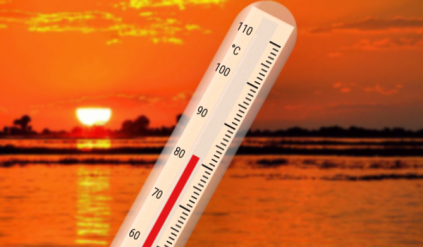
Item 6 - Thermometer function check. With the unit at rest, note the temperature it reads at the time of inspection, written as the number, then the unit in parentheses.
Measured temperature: 81 (°C)
